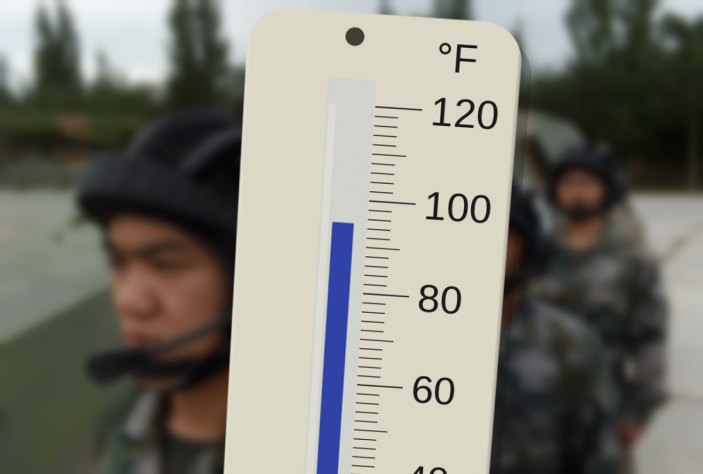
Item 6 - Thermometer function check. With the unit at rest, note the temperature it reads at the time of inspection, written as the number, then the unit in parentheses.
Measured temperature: 95 (°F)
